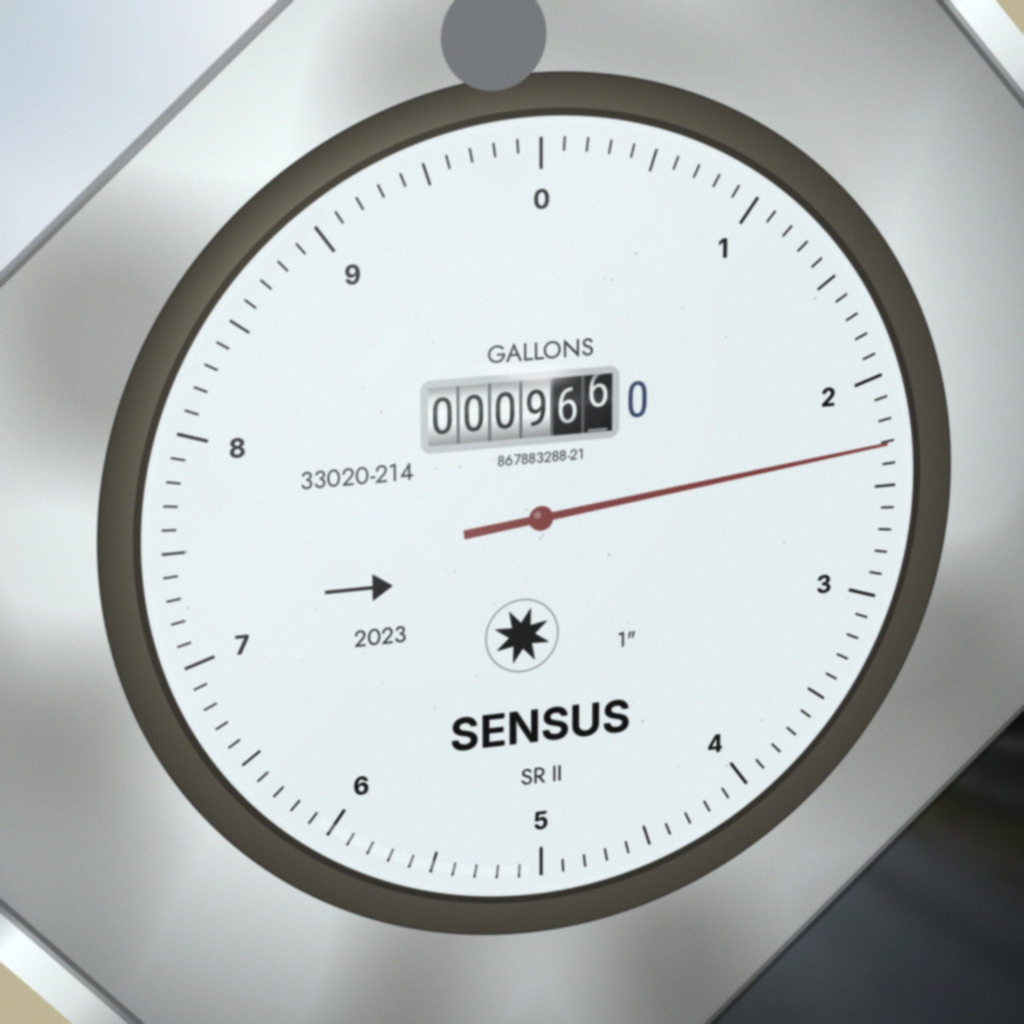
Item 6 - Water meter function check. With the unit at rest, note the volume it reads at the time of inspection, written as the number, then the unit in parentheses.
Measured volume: 9662.3 (gal)
